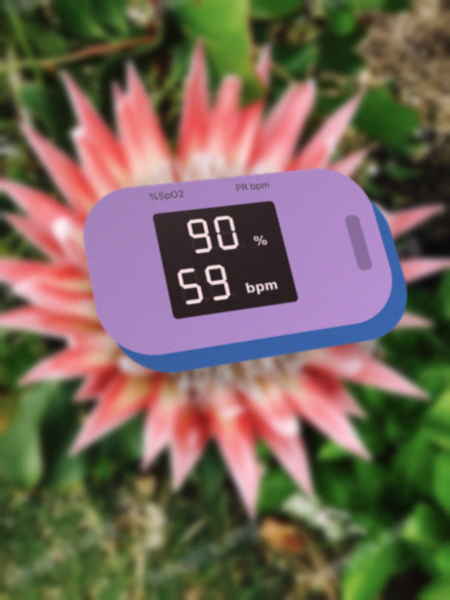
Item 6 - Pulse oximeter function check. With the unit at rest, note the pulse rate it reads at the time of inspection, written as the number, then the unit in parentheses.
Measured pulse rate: 59 (bpm)
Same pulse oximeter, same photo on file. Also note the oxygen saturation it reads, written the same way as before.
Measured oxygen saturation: 90 (%)
